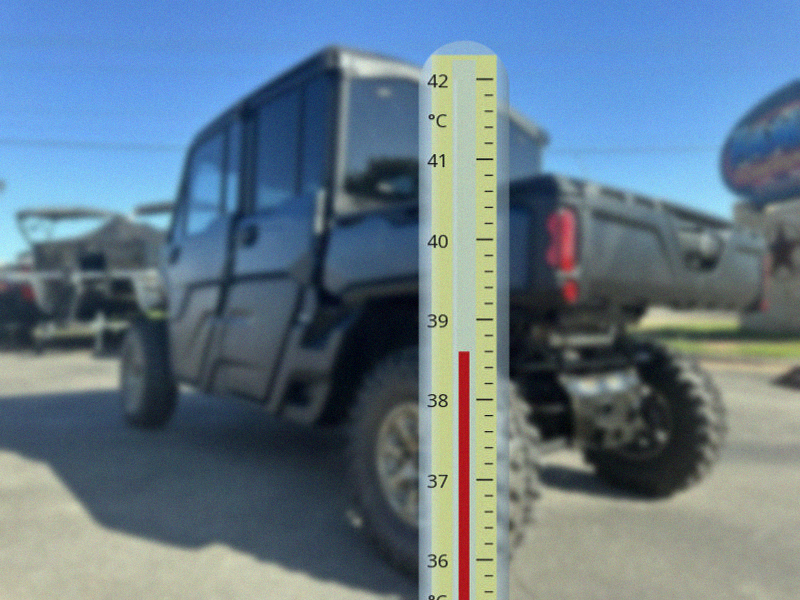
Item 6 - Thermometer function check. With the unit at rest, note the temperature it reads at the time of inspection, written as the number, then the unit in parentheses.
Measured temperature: 38.6 (°C)
